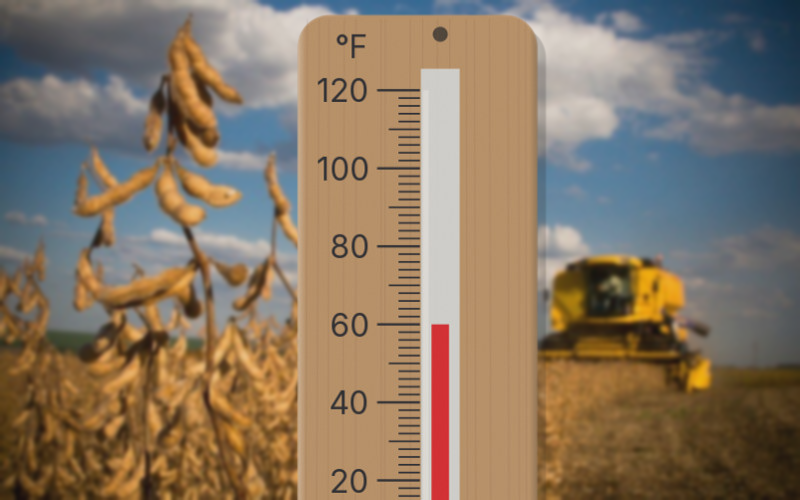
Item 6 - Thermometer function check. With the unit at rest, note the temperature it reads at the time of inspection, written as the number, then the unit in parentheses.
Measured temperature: 60 (°F)
